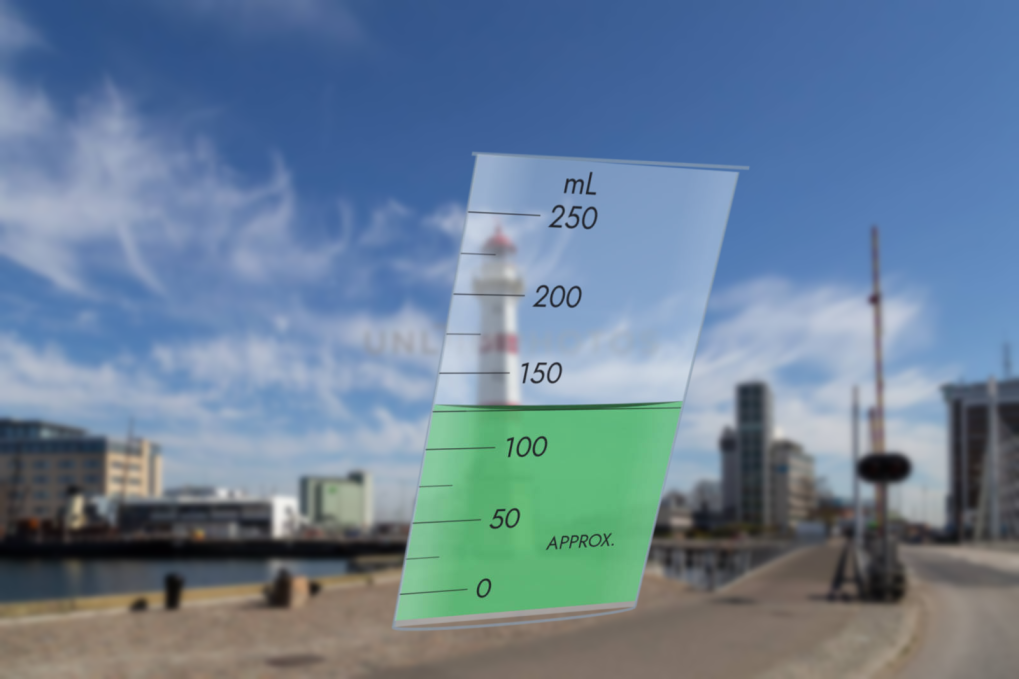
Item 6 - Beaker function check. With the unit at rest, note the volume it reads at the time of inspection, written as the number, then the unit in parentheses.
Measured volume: 125 (mL)
